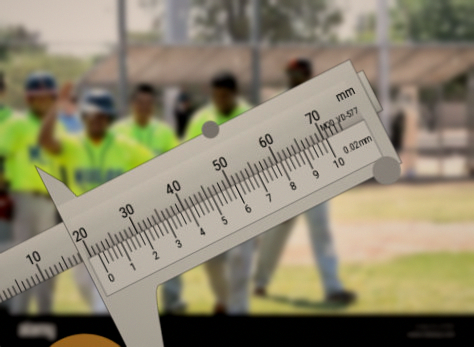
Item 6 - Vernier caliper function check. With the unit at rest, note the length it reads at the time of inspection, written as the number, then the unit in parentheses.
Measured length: 21.5 (mm)
